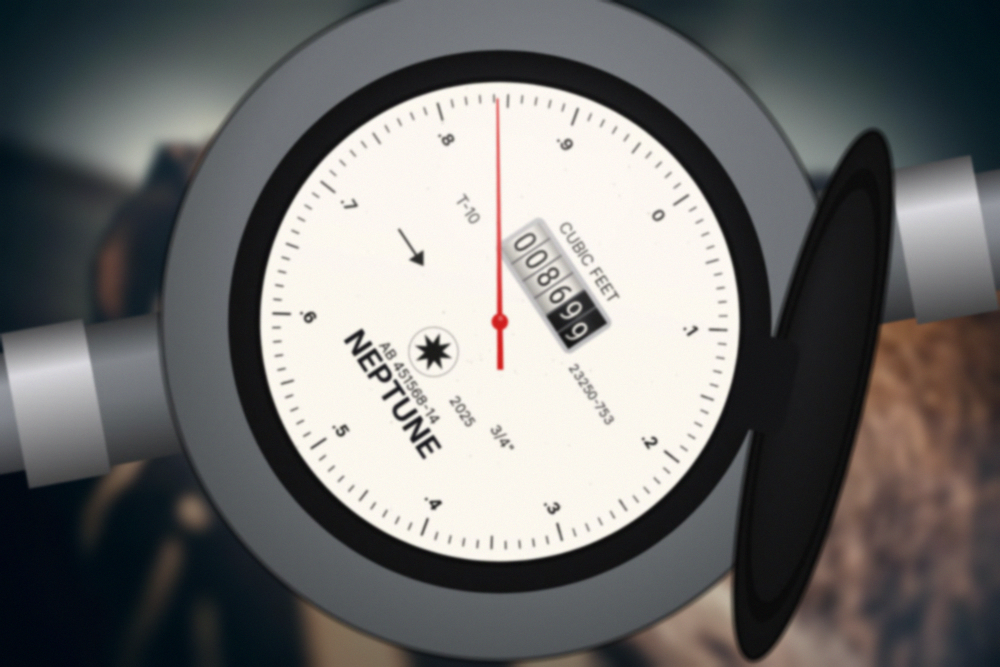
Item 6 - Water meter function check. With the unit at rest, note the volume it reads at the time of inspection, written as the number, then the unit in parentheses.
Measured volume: 8698.84 (ft³)
